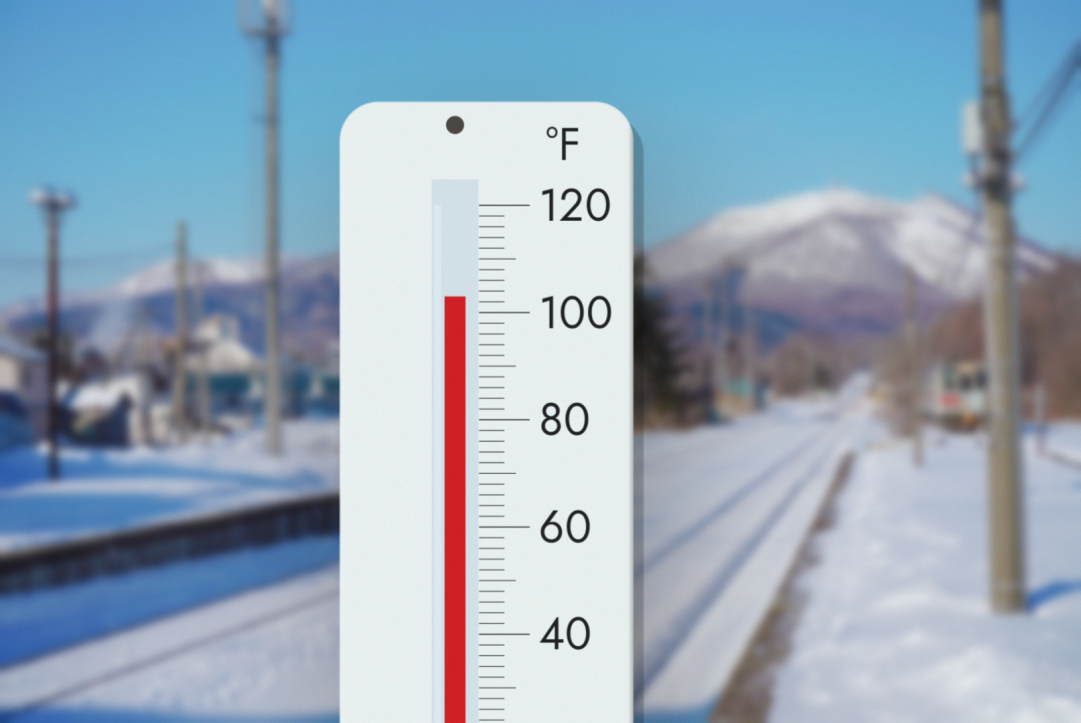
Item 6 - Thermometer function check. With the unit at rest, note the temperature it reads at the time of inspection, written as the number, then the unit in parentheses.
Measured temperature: 103 (°F)
